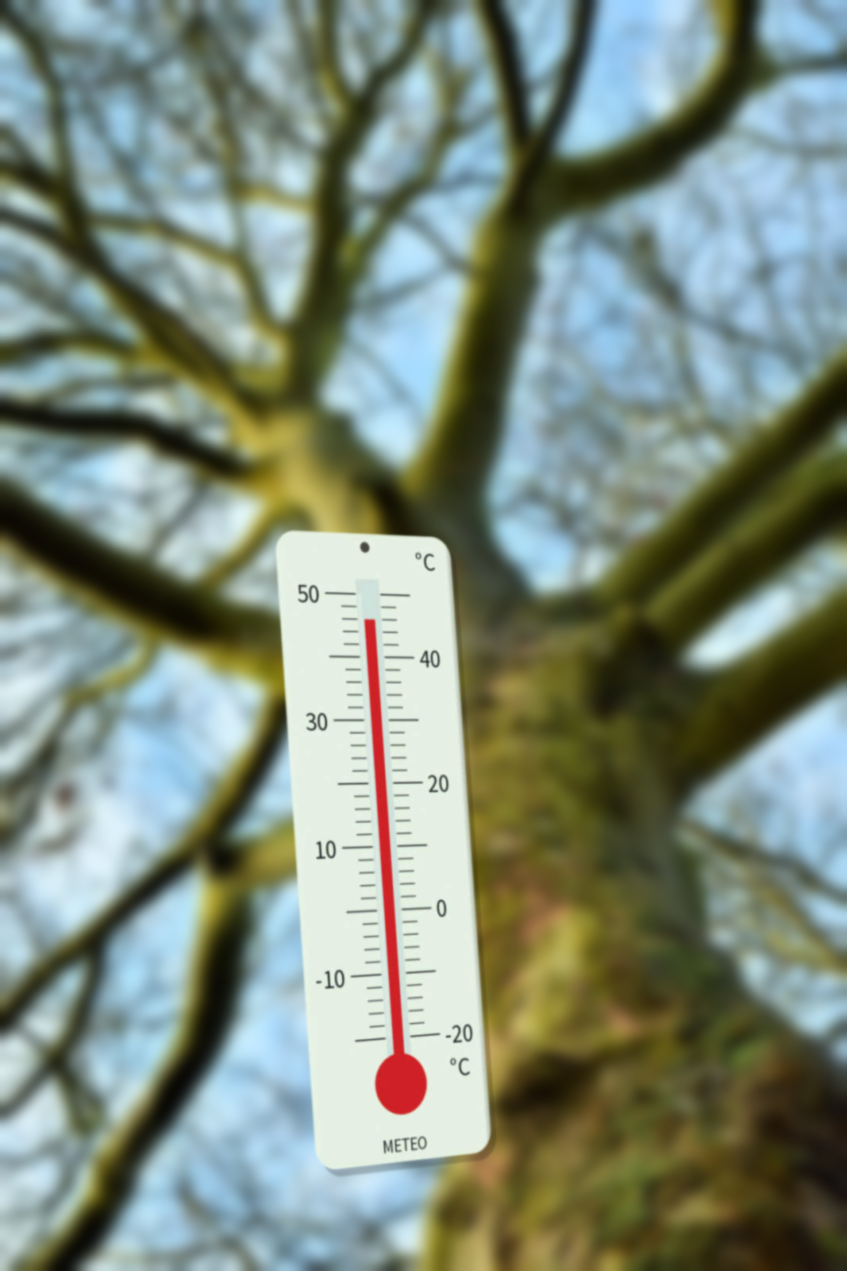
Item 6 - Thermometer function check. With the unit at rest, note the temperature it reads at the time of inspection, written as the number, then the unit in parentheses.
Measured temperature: 46 (°C)
